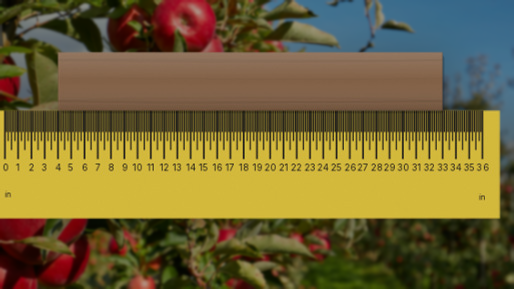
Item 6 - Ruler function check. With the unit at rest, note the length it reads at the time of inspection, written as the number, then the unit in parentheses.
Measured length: 29 (in)
